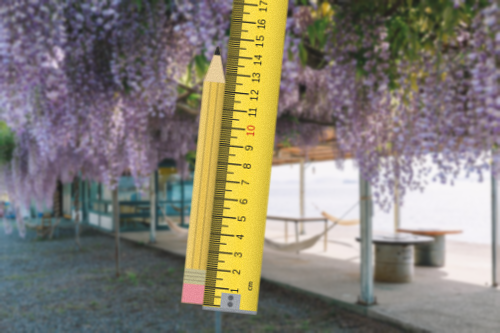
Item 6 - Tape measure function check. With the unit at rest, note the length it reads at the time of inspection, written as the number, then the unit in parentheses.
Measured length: 14.5 (cm)
